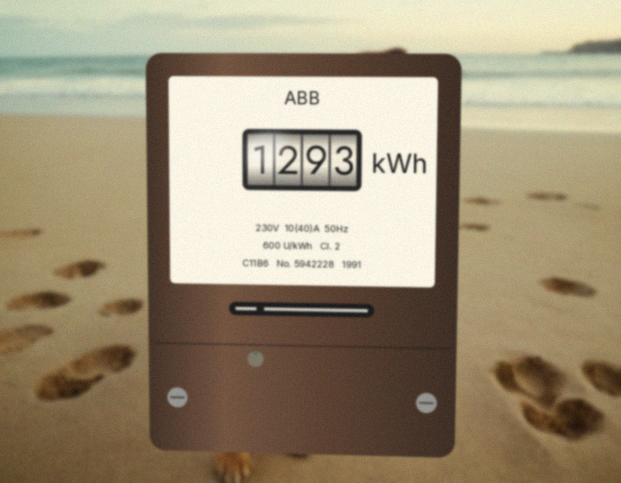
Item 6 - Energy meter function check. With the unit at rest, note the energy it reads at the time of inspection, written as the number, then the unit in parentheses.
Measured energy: 1293 (kWh)
